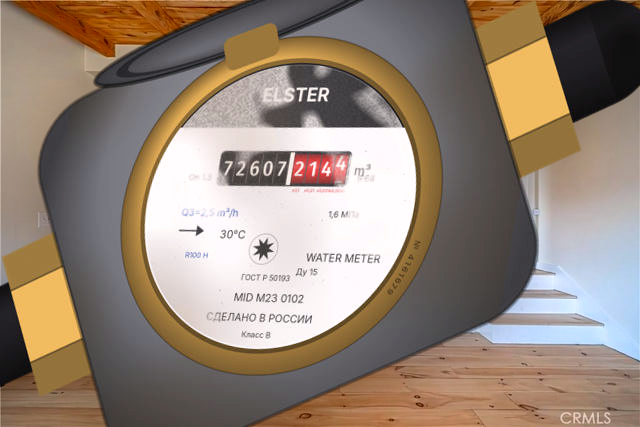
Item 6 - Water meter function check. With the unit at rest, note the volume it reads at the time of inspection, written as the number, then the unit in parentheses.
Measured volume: 72607.2144 (m³)
